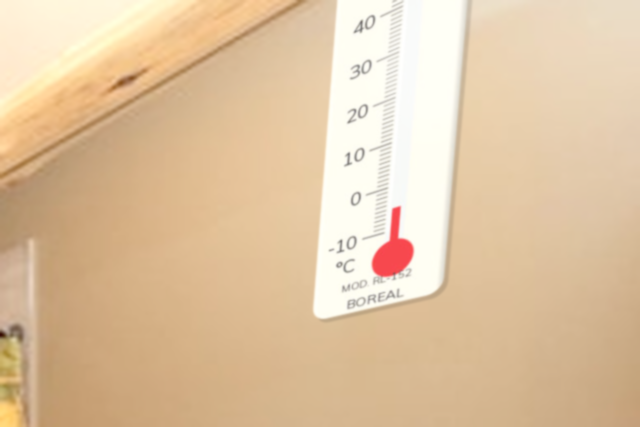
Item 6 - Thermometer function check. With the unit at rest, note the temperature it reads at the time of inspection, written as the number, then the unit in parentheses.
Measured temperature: -5 (°C)
